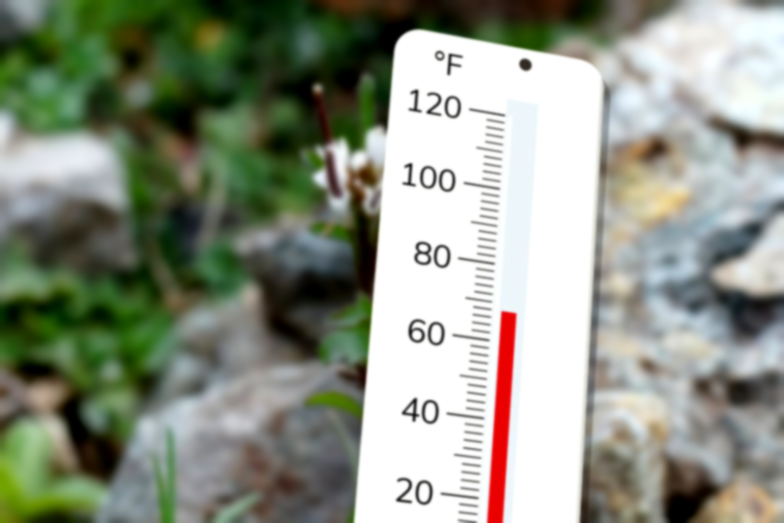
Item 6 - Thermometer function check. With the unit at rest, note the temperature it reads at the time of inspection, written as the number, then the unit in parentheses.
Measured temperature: 68 (°F)
